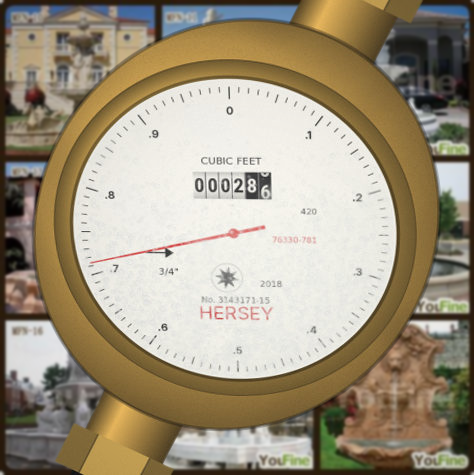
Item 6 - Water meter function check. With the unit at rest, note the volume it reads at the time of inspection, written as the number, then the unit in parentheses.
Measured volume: 285.71 (ft³)
